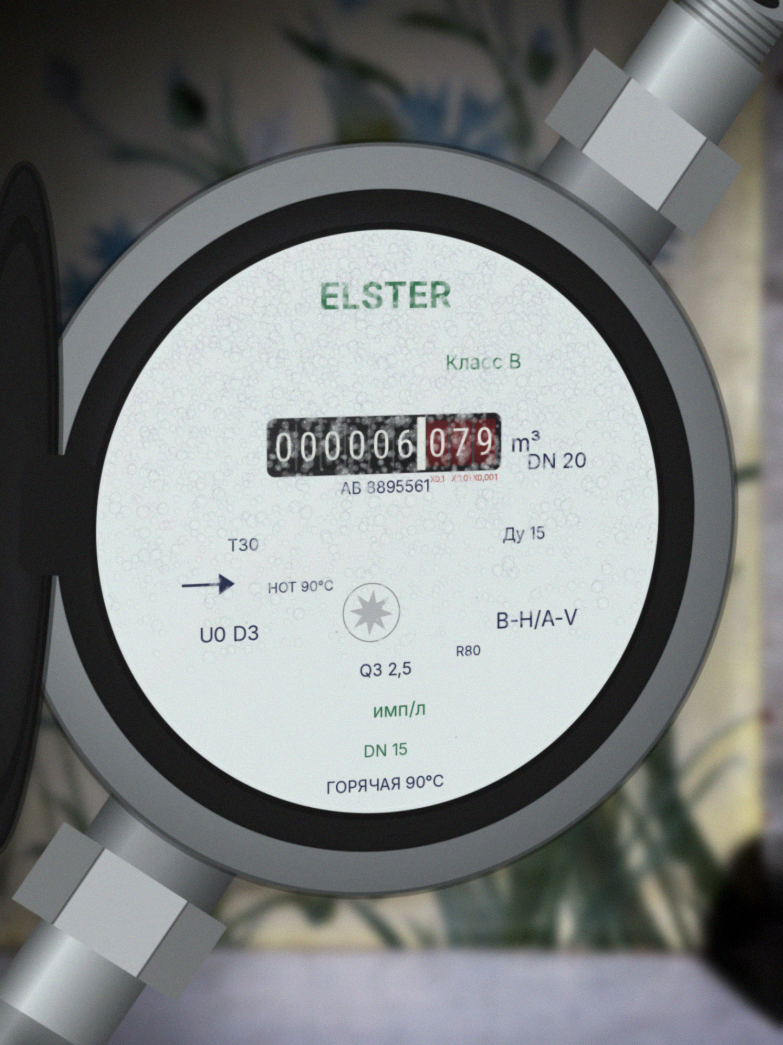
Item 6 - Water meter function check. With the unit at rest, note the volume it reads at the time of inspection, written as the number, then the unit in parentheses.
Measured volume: 6.079 (m³)
